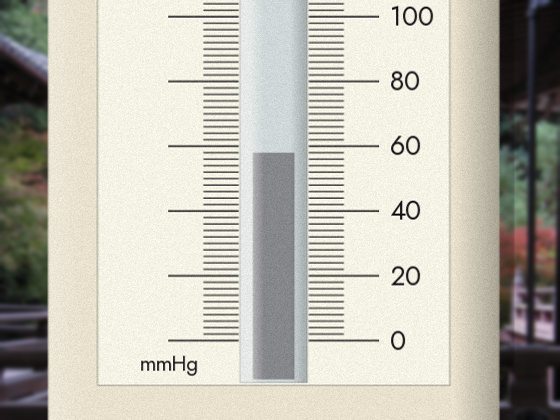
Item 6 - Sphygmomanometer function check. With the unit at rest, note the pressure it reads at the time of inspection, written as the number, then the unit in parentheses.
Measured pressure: 58 (mmHg)
